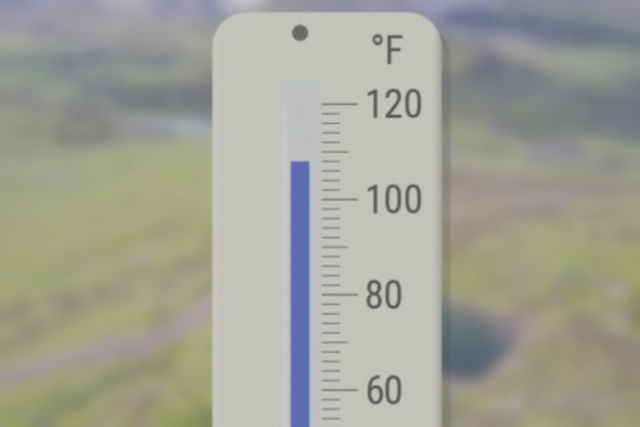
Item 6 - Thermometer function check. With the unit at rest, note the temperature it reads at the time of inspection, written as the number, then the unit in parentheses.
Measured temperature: 108 (°F)
